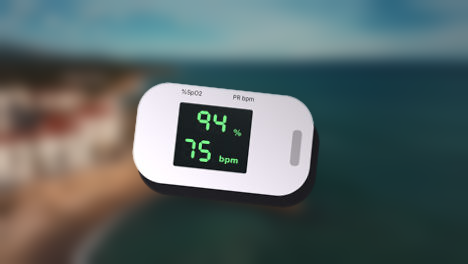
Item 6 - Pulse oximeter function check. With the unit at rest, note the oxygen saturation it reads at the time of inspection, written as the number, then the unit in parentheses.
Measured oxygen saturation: 94 (%)
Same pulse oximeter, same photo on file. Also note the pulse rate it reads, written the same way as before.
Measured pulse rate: 75 (bpm)
